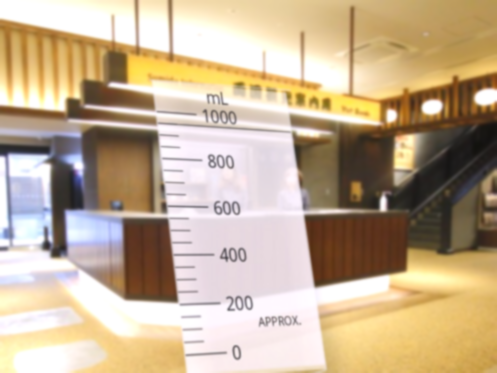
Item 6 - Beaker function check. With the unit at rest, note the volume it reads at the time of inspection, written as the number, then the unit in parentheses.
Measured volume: 950 (mL)
